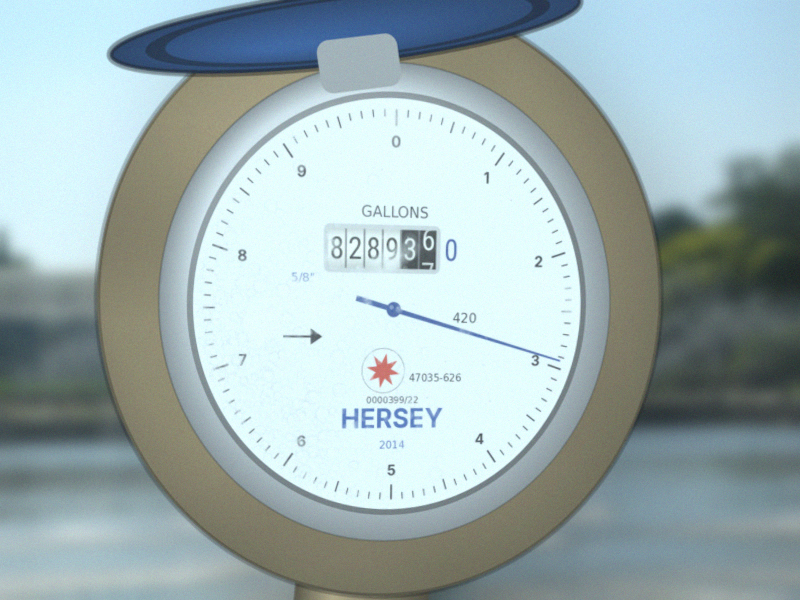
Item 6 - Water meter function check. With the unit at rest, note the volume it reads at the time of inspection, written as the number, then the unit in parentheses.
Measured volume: 8289362.9 (gal)
